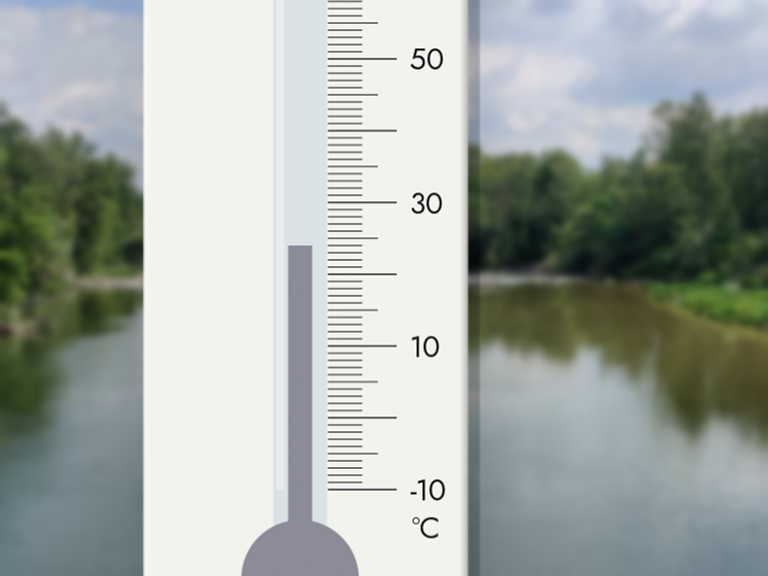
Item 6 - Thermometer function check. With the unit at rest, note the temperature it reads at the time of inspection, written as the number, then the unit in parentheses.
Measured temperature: 24 (°C)
